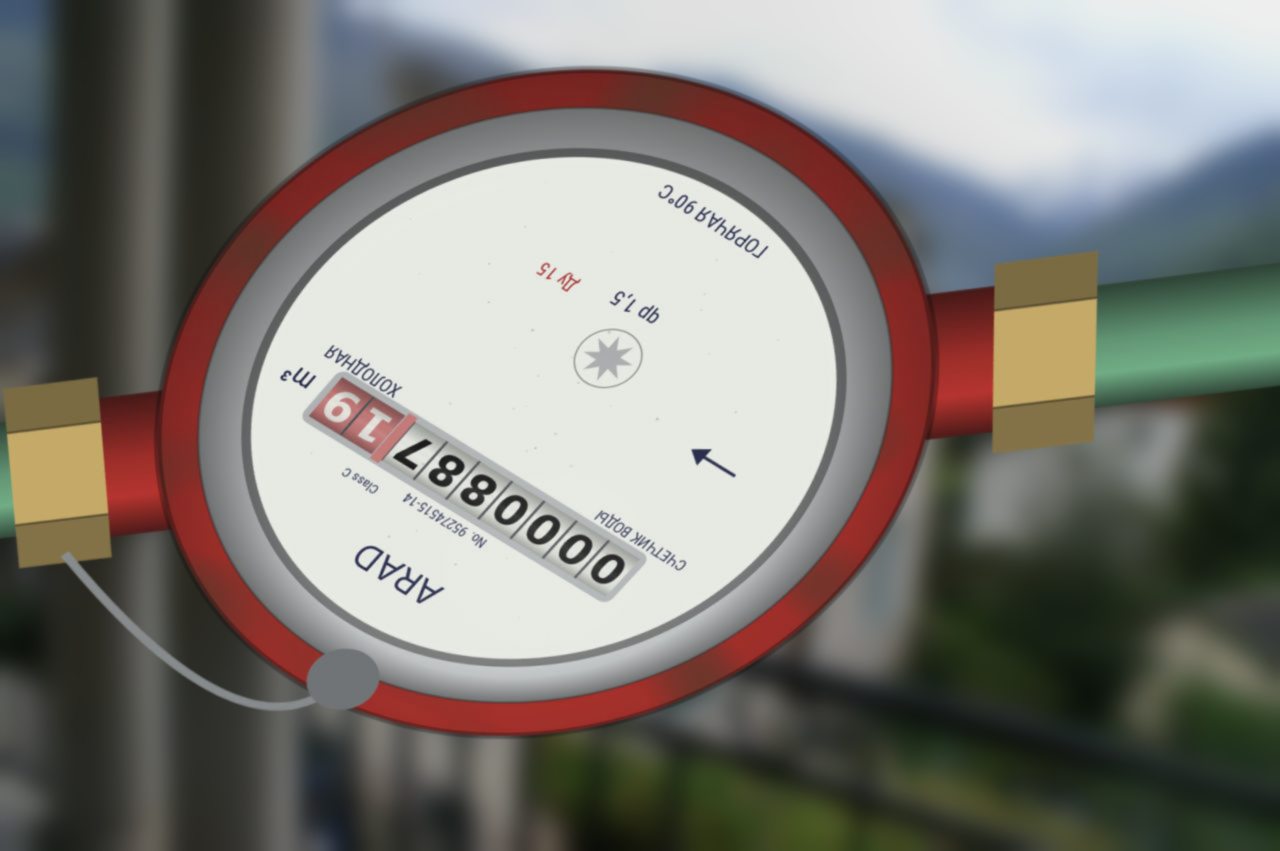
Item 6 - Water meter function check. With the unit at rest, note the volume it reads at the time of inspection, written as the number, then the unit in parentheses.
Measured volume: 887.19 (m³)
